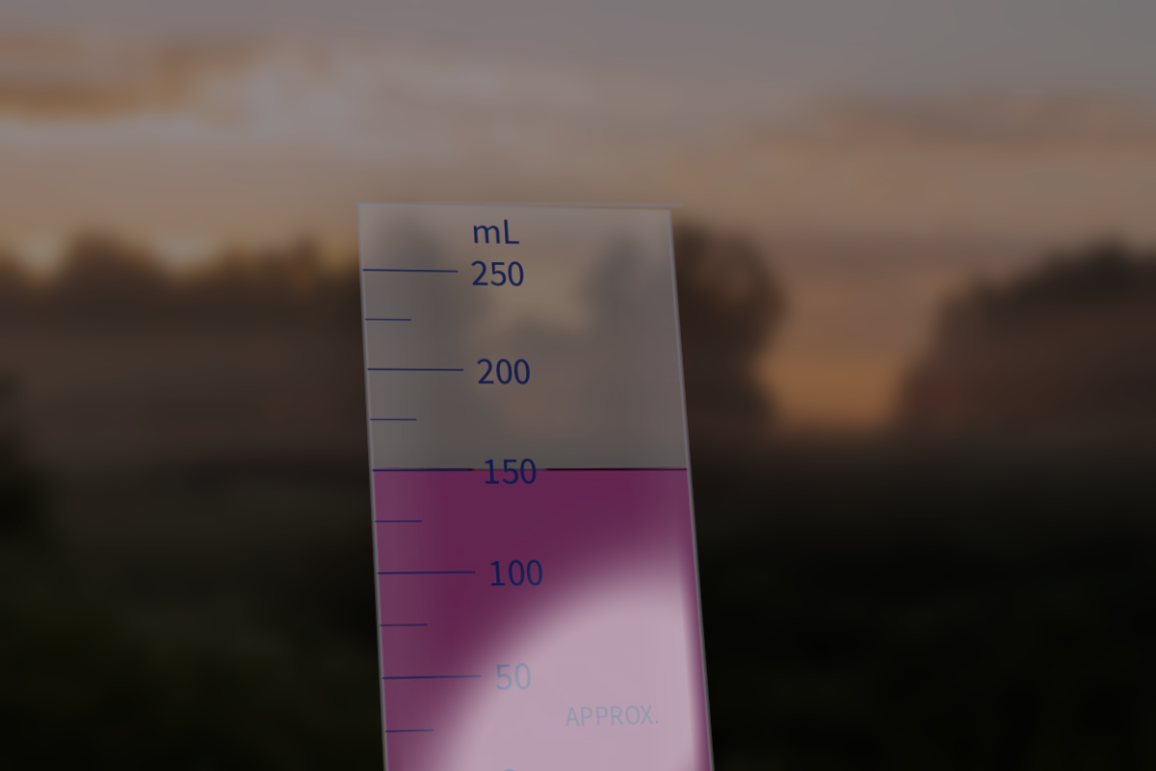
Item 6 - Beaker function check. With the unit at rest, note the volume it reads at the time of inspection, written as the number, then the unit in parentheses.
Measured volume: 150 (mL)
